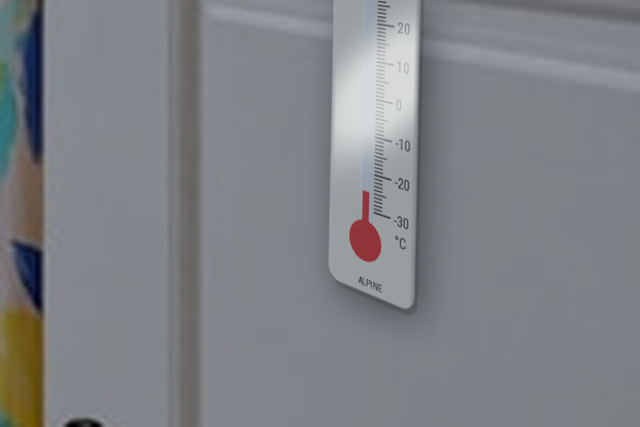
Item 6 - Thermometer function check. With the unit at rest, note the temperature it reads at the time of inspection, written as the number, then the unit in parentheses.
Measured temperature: -25 (°C)
